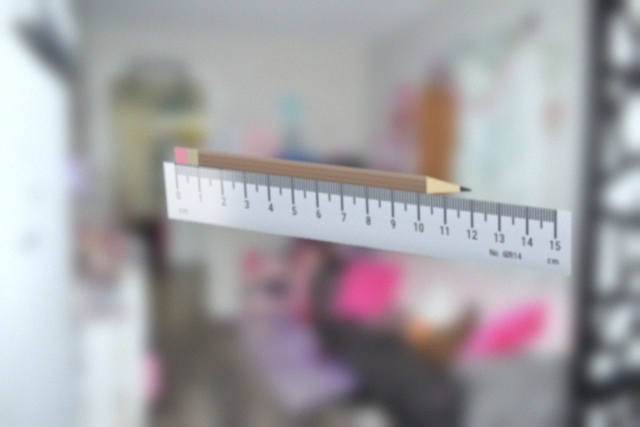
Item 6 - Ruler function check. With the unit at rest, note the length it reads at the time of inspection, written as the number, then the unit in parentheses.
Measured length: 12 (cm)
